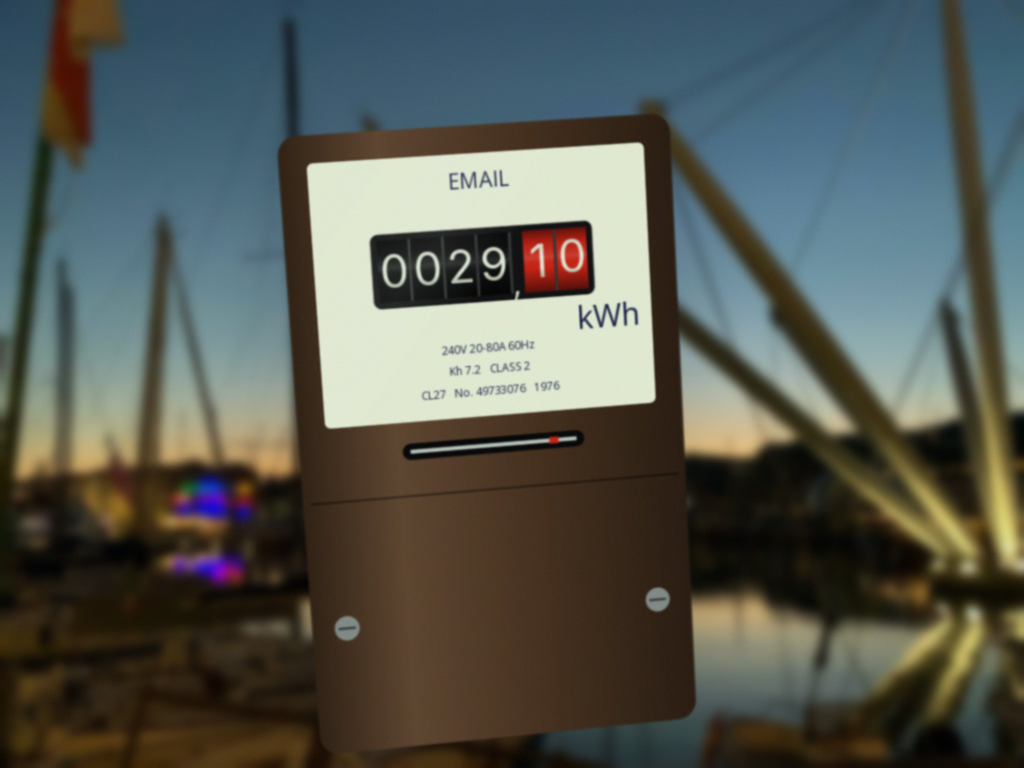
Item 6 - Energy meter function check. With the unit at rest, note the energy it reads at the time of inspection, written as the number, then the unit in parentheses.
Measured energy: 29.10 (kWh)
